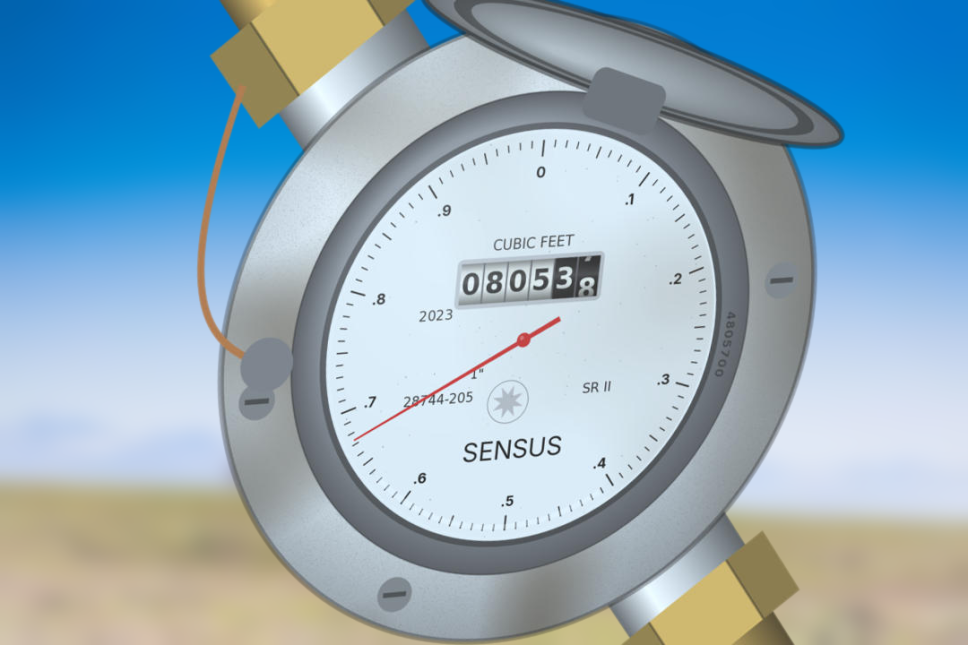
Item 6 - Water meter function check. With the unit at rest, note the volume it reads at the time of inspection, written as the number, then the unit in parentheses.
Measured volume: 80537.67 (ft³)
